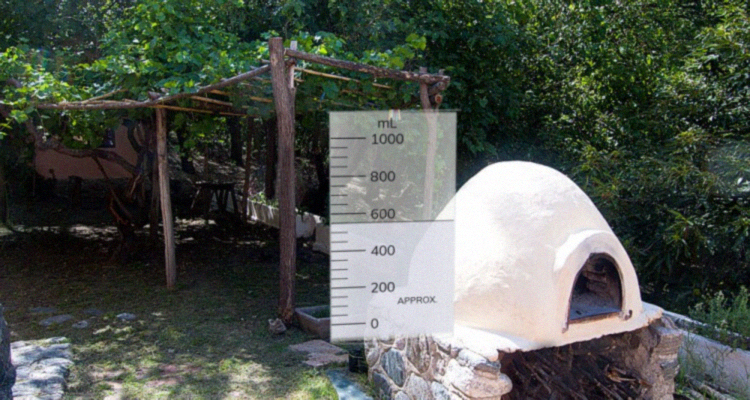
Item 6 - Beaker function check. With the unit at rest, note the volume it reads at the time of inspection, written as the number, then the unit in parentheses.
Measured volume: 550 (mL)
